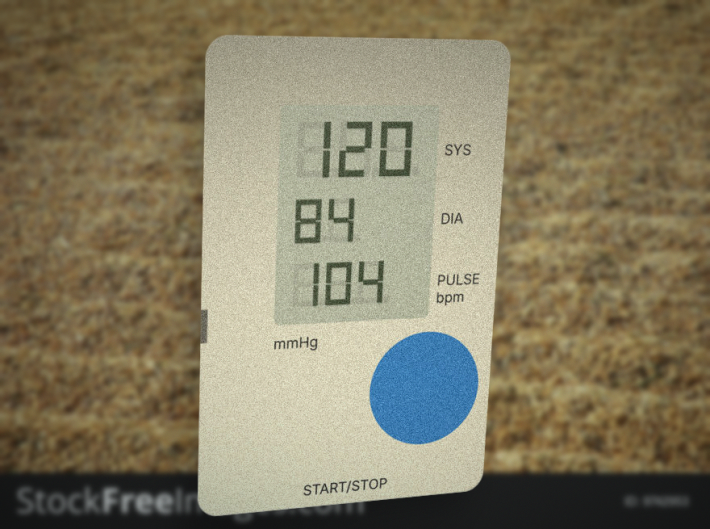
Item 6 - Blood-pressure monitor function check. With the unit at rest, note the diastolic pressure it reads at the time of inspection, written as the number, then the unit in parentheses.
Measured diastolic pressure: 84 (mmHg)
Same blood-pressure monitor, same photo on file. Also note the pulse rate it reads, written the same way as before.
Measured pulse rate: 104 (bpm)
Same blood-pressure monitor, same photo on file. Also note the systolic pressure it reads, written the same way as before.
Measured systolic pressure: 120 (mmHg)
